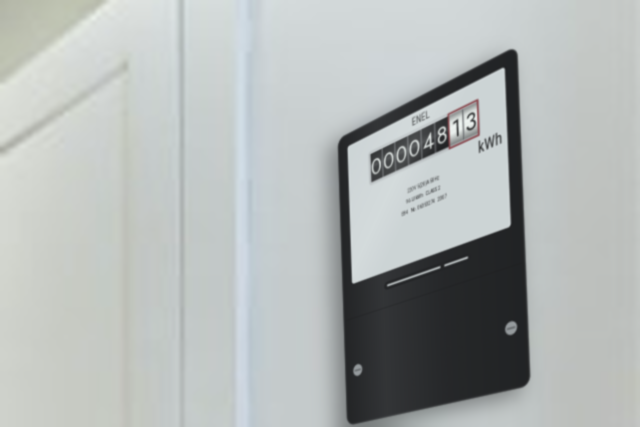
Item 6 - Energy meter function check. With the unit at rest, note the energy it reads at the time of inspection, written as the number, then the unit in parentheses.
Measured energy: 48.13 (kWh)
